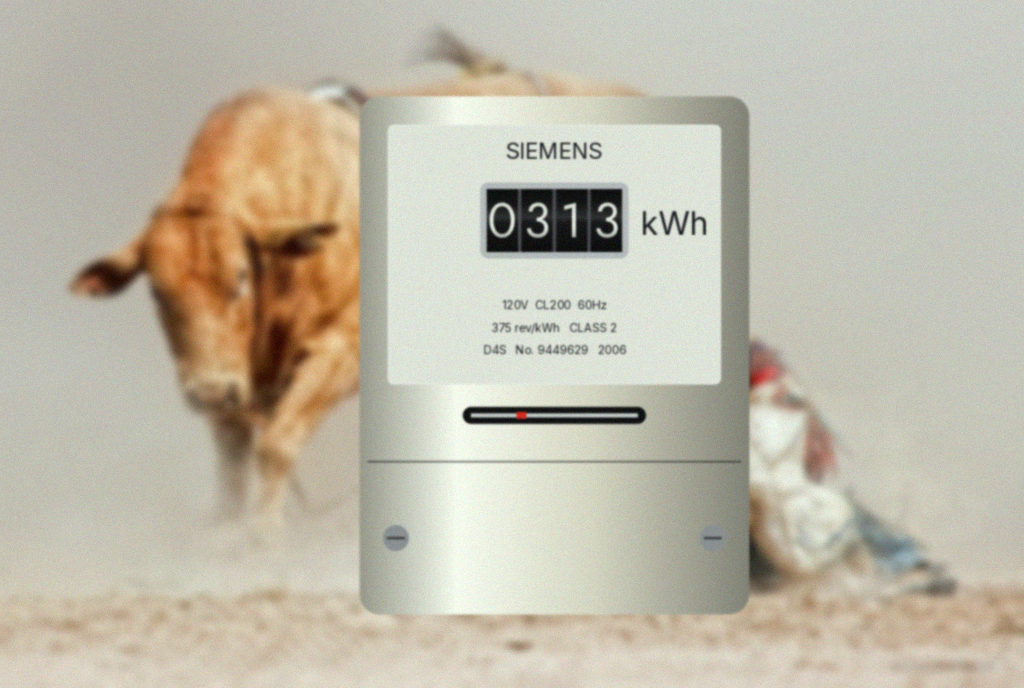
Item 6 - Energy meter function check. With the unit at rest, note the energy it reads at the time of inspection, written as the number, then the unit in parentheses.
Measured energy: 313 (kWh)
